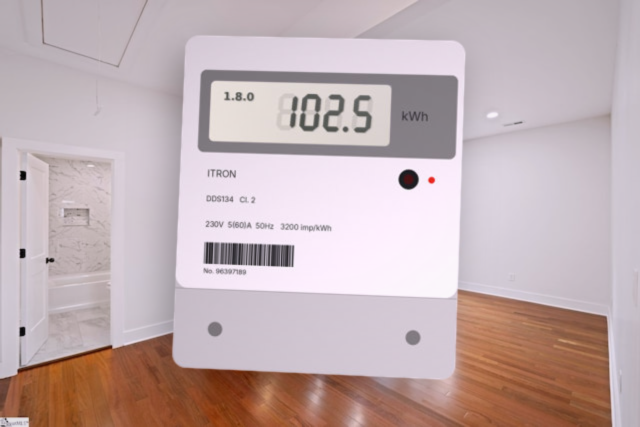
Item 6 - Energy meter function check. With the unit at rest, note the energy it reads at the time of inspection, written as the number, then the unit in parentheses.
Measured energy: 102.5 (kWh)
